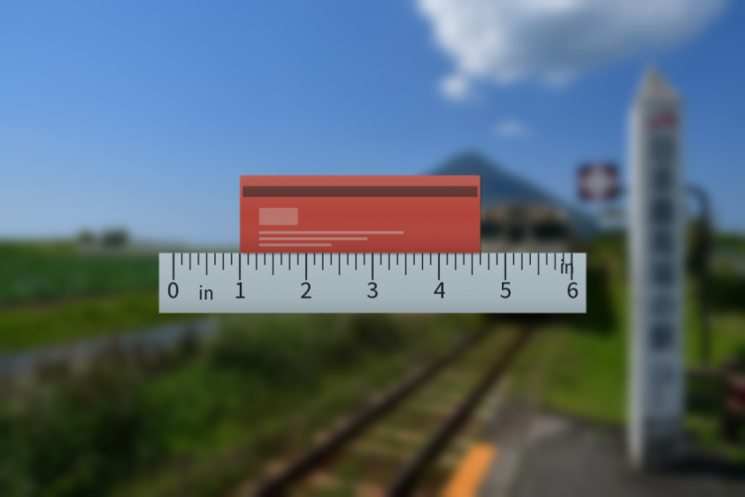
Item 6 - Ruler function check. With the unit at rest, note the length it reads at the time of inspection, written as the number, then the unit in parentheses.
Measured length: 3.625 (in)
